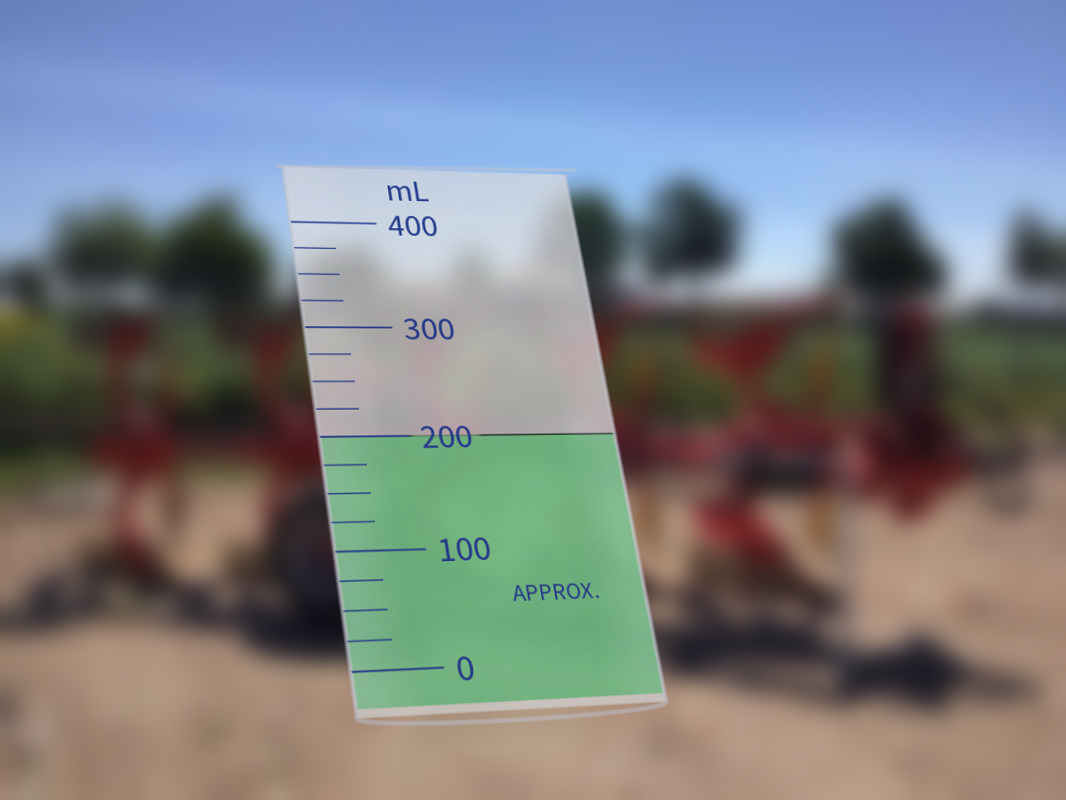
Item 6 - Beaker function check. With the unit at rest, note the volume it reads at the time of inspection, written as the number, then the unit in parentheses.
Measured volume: 200 (mL)
